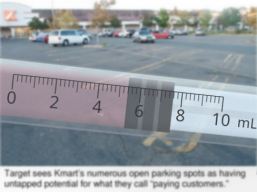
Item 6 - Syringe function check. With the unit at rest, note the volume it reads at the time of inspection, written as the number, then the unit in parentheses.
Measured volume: 5.4 (mL)
